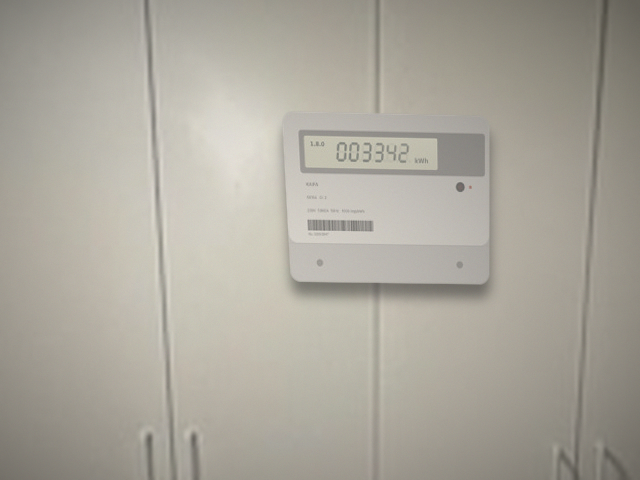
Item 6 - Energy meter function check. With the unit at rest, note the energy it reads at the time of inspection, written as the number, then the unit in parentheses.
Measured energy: 3342 (kWh)
